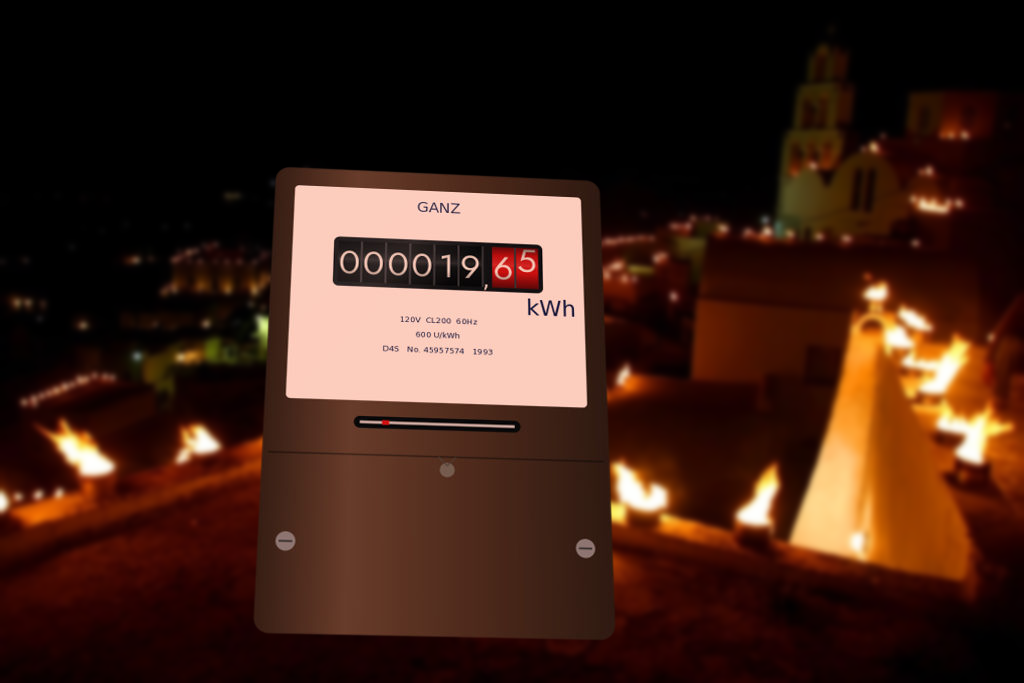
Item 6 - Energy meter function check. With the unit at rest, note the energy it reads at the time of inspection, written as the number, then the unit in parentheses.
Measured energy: 19.65 (kWh)
